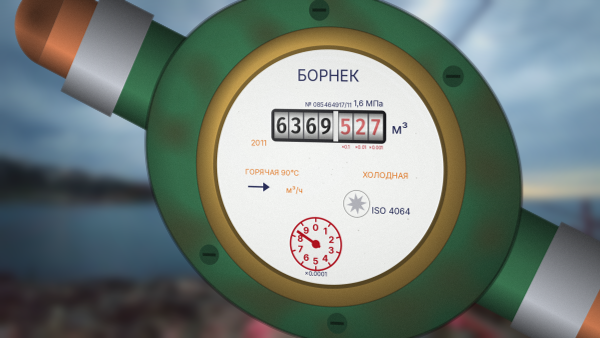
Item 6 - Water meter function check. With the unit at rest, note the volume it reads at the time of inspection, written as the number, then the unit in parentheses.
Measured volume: 6369.5278 (m³)
